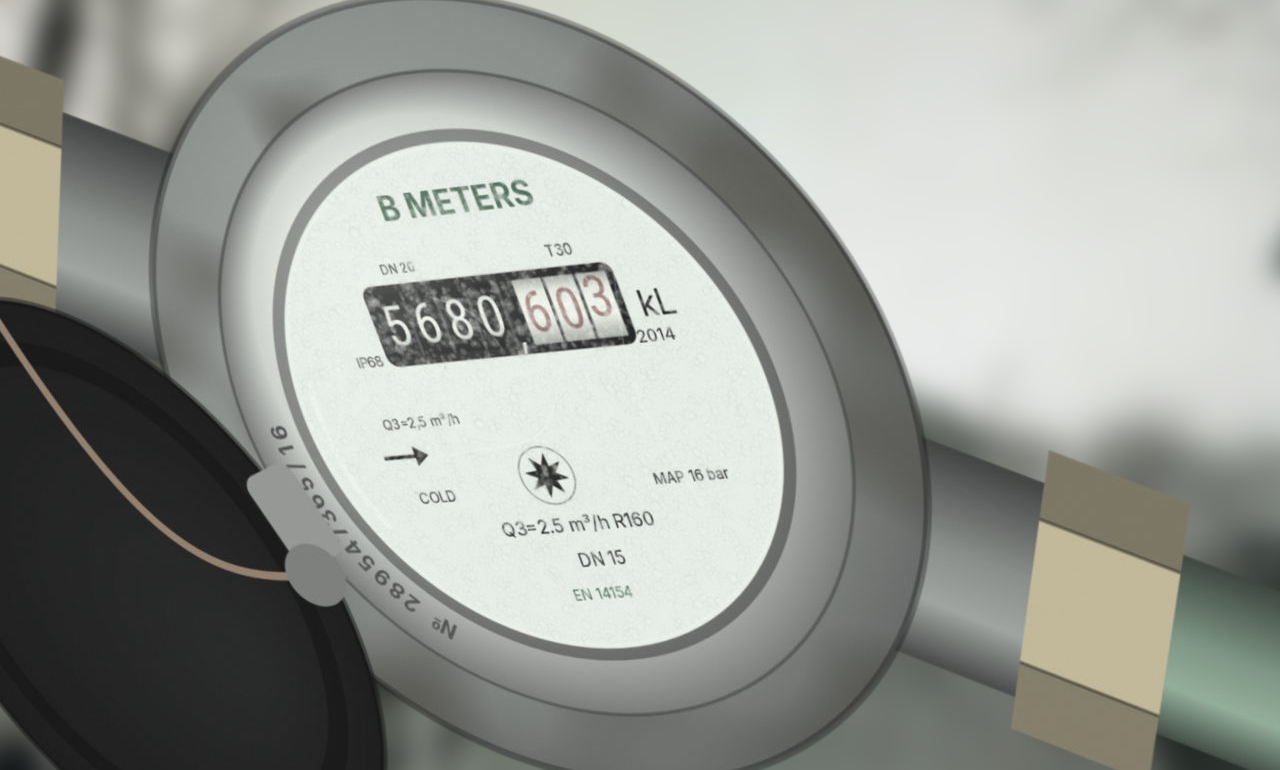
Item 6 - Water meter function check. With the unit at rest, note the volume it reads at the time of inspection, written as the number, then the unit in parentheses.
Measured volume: 5680.603 (kL)
